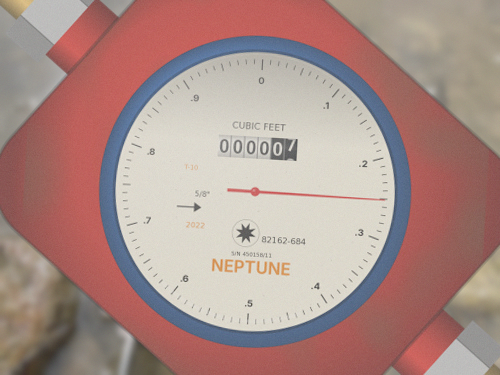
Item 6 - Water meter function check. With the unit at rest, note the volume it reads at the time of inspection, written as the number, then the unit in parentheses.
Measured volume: 7.25 (ft³)
